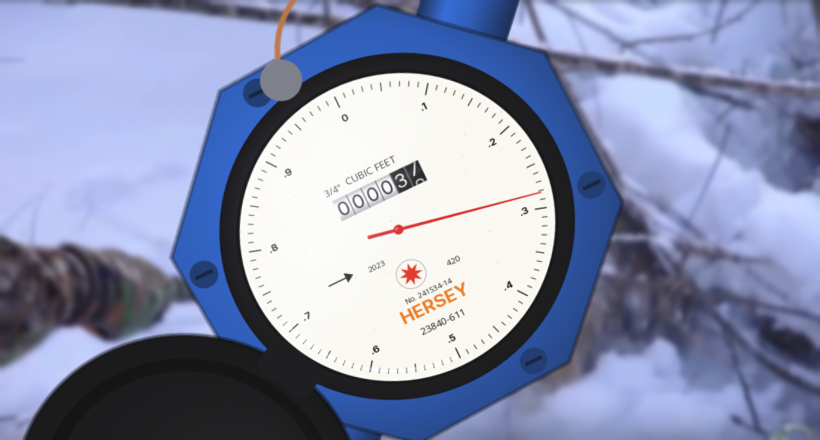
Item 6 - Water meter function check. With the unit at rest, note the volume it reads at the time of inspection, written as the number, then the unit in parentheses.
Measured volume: 37.28 (ft³)
